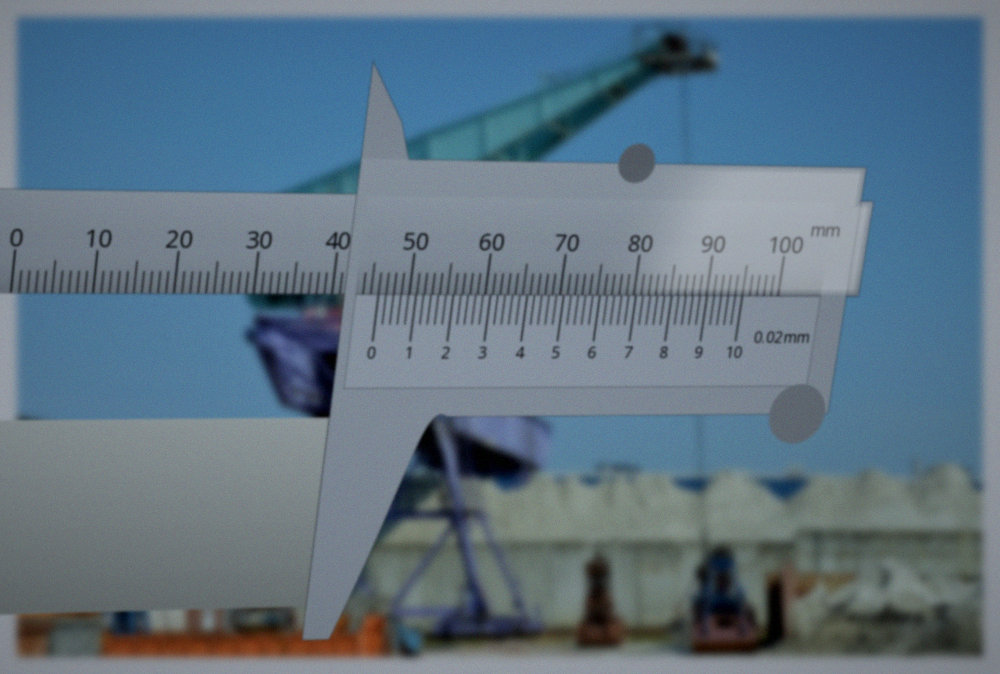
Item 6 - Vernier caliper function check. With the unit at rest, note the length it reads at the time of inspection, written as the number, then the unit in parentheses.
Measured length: 46.0 (mm)
